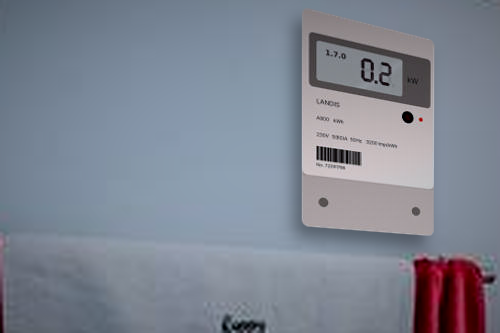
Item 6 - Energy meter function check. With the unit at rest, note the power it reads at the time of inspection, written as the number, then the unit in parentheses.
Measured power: 0.2 (kW)
